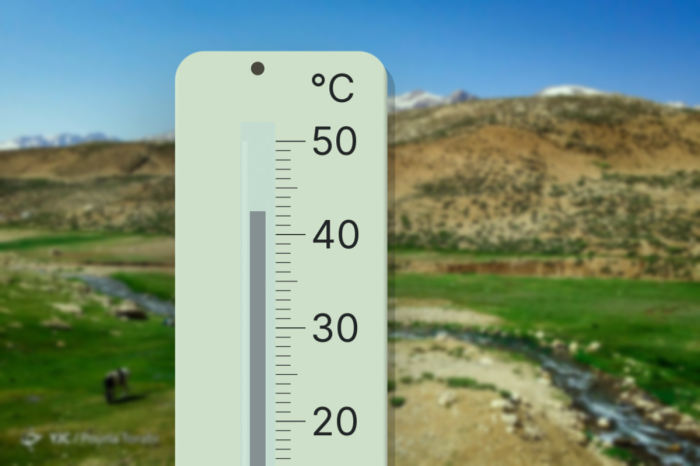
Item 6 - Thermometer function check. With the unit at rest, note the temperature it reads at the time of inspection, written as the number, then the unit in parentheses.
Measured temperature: 42.5 (°C)
